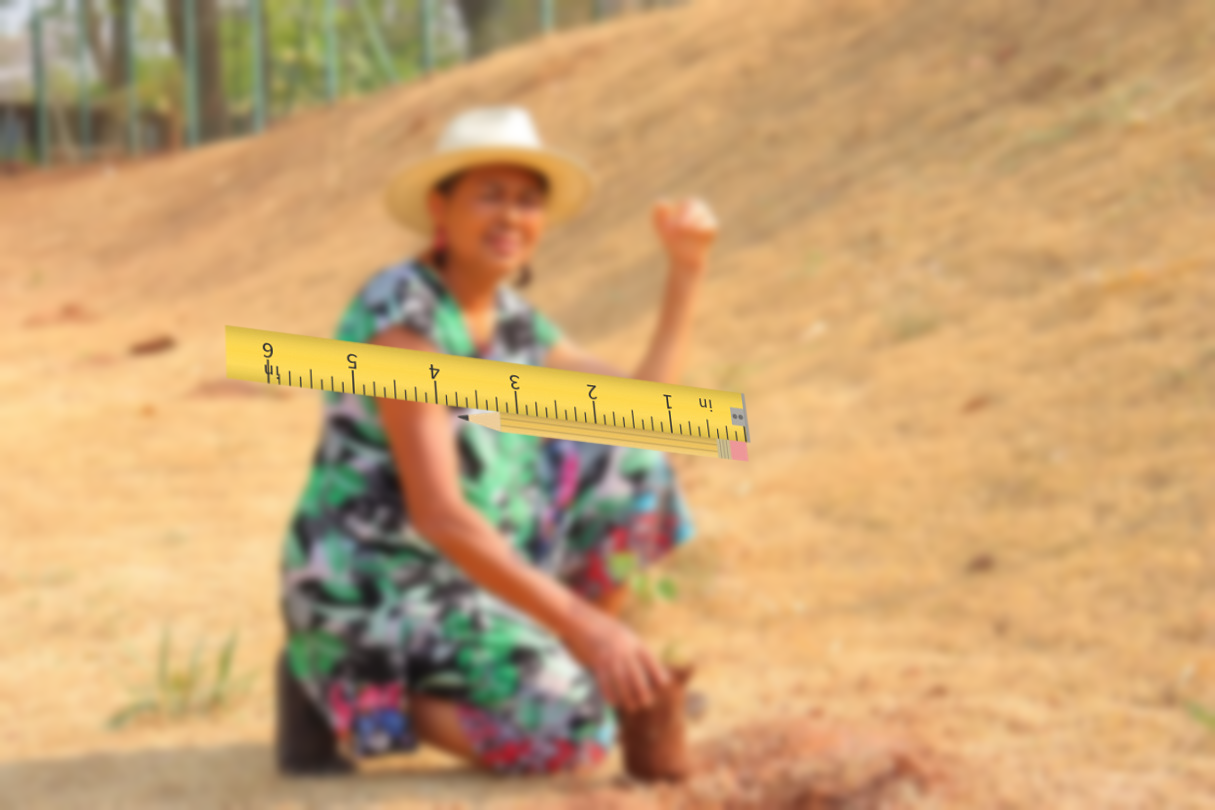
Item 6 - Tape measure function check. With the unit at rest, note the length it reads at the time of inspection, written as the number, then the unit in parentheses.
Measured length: 3.75 (in)
